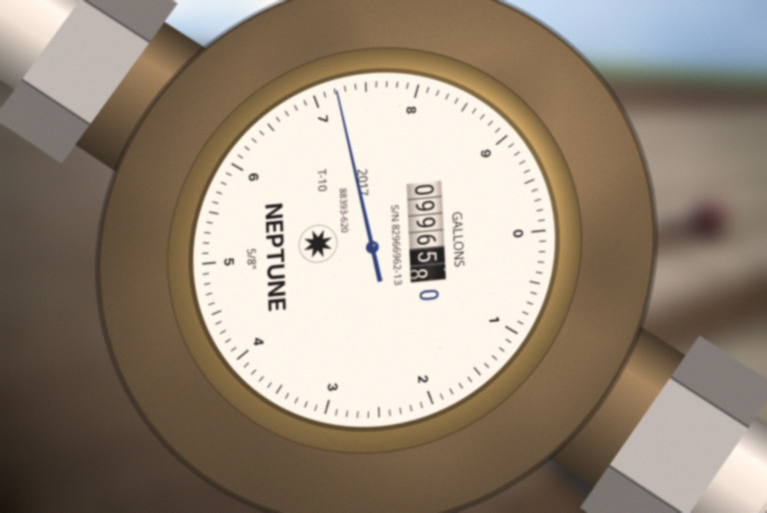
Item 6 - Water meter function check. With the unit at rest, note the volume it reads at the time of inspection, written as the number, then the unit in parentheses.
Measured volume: 996577.2 (gal)
